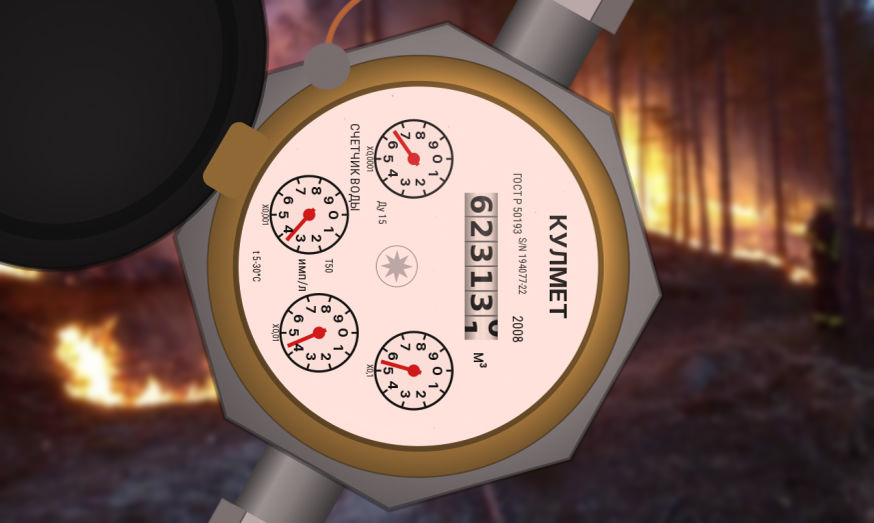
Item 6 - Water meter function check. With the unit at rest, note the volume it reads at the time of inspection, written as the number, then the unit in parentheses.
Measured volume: 623130.5436 (m³)
